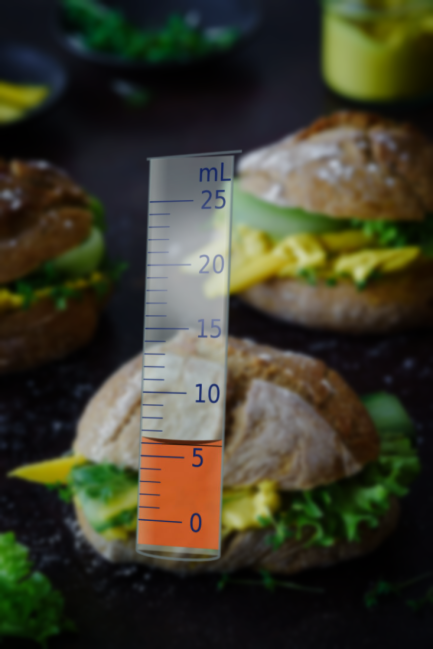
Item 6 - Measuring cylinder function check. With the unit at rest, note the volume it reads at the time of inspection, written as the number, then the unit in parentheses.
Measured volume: 6 (mL)
